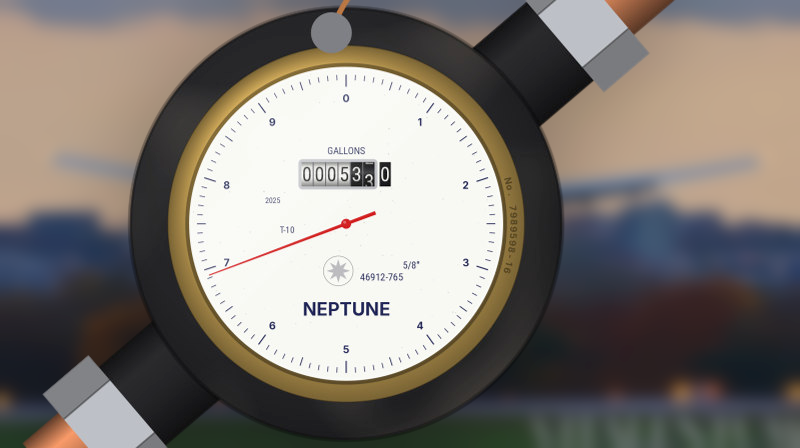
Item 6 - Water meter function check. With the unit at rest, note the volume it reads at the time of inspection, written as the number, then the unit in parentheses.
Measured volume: 5326.9 (gal)
